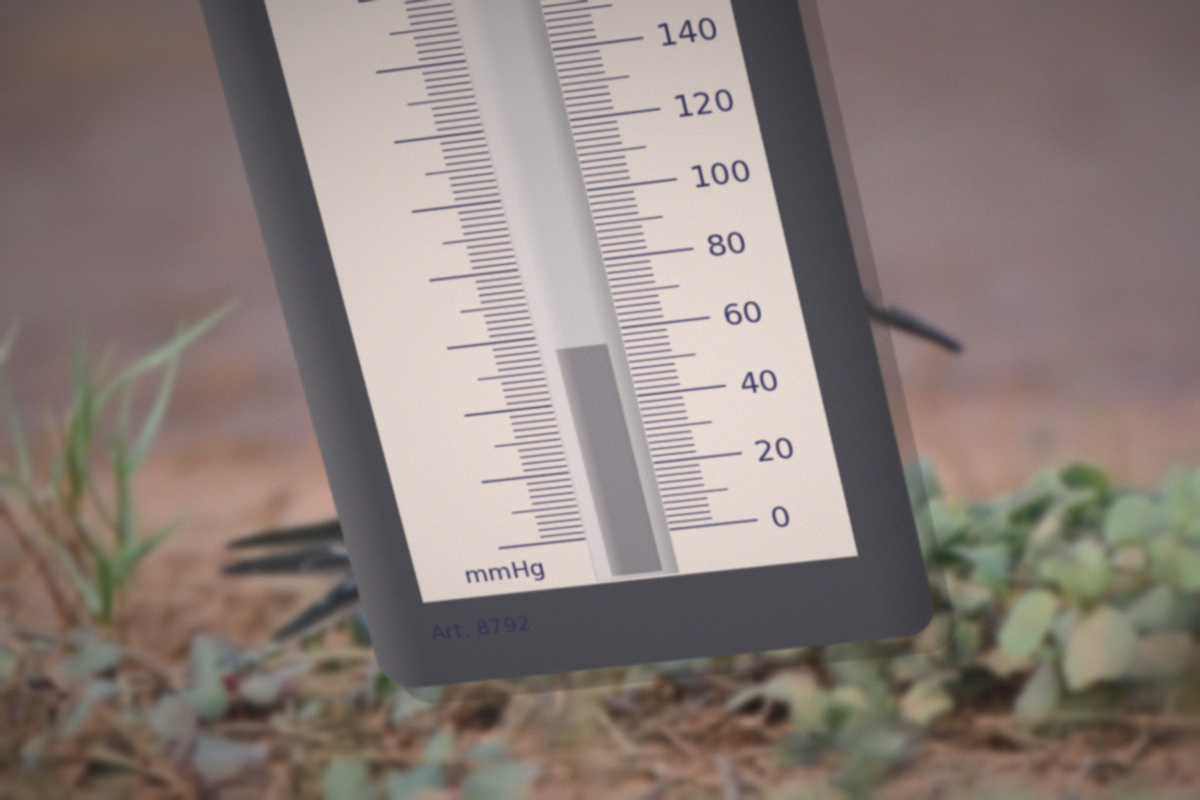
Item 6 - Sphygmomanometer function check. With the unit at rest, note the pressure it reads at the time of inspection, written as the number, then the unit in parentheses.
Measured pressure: 56 (mmHg)
